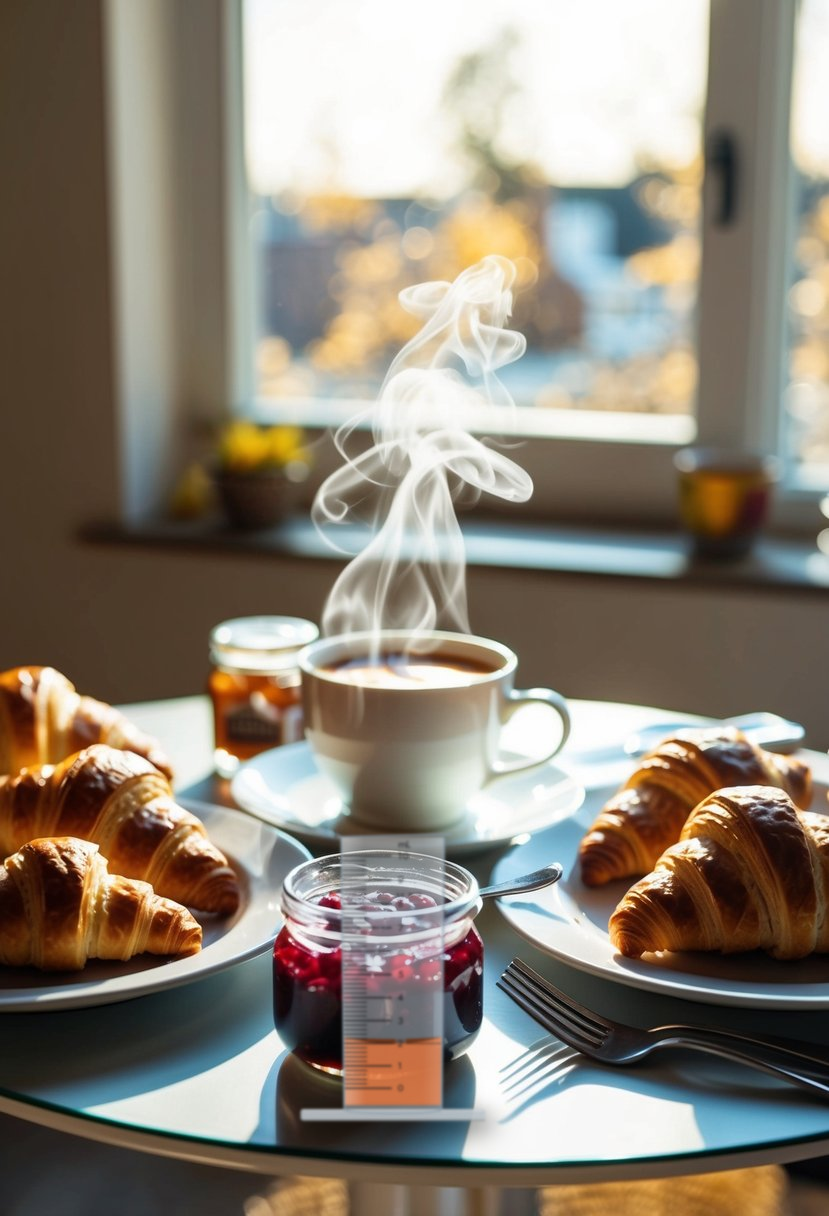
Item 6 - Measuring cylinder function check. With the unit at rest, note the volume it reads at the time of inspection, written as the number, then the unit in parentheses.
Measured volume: 2 (mL)
